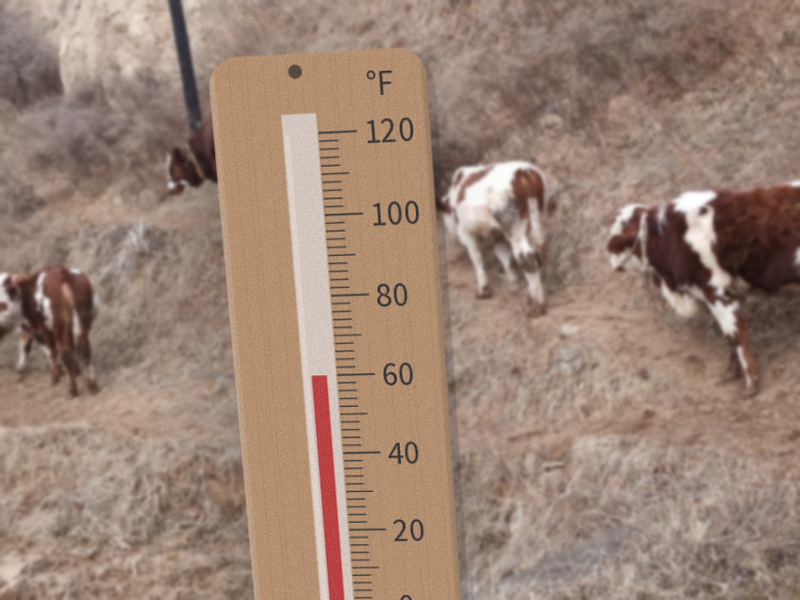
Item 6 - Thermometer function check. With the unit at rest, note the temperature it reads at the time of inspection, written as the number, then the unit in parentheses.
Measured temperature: 60 (°F)
